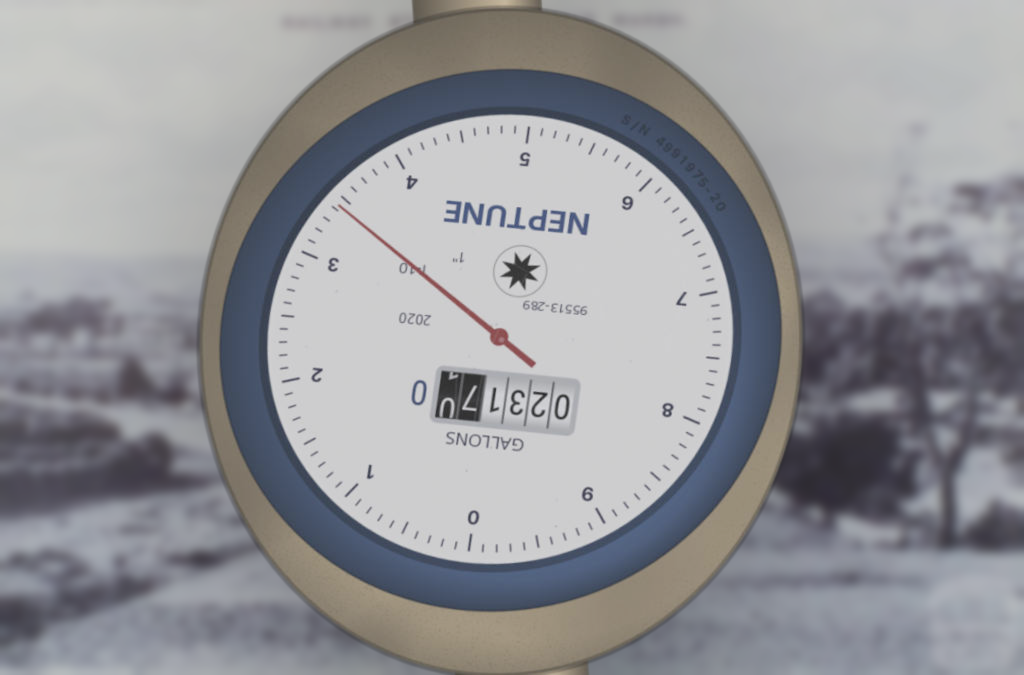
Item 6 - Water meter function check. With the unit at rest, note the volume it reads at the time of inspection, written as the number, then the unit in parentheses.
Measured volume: 231703.4 (gal)
